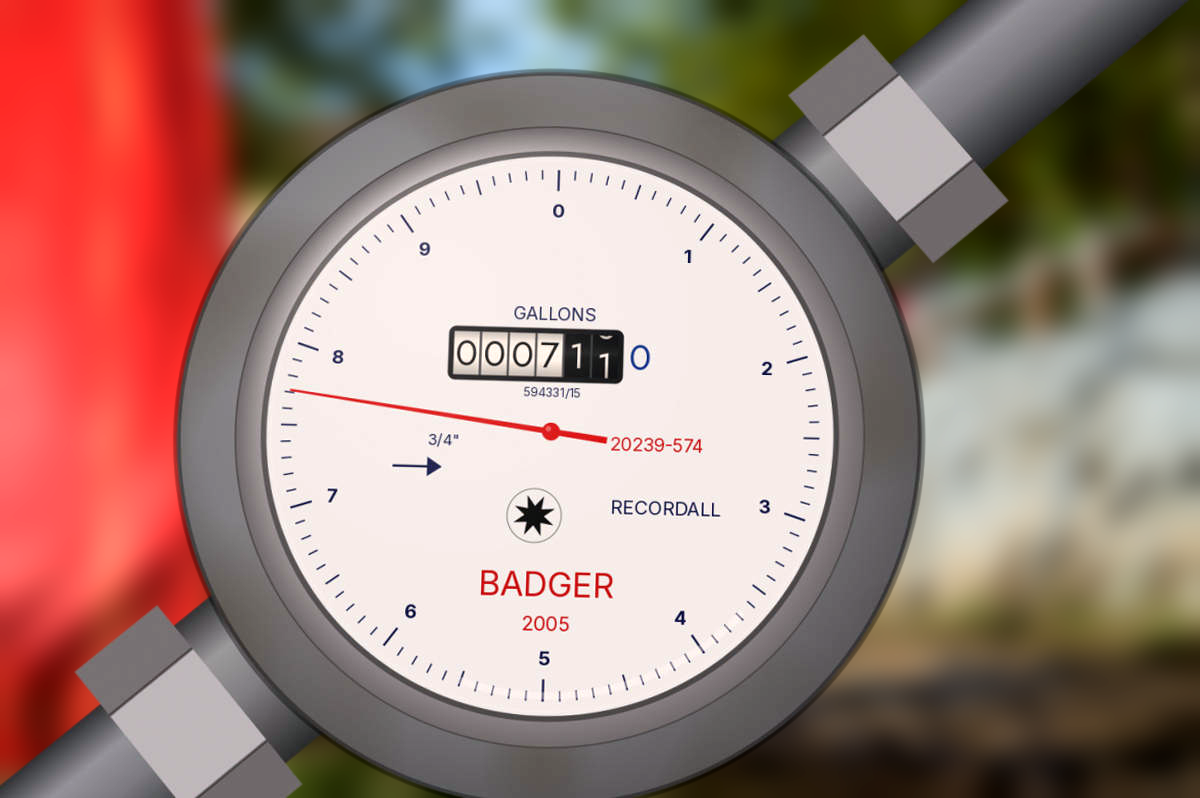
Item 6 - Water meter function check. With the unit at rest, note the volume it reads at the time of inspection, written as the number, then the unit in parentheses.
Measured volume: 7107.7 (gal)
